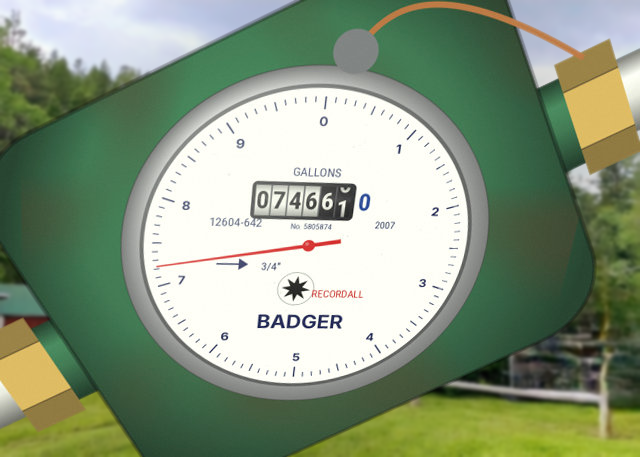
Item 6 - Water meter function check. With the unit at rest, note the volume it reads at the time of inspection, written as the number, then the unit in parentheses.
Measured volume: 746607.2 (gal)
